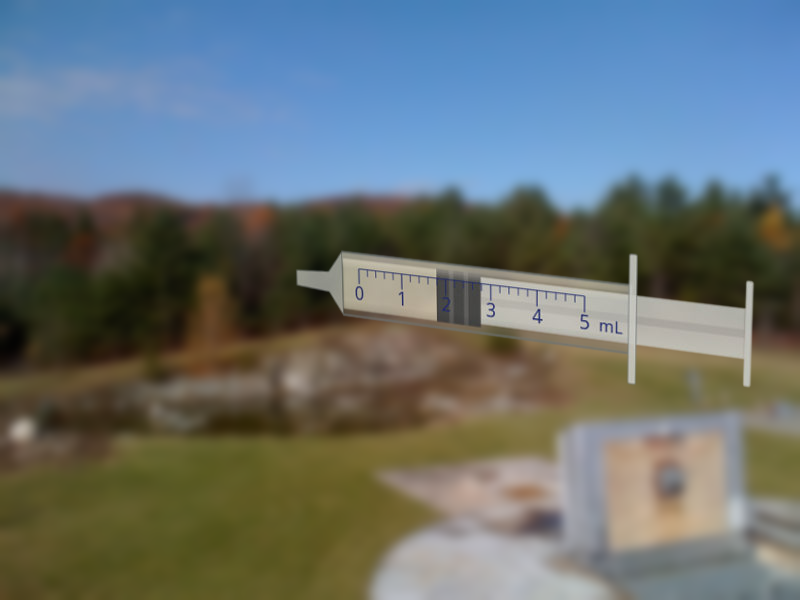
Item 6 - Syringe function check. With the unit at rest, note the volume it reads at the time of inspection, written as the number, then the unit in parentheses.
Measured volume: 1.8 (mL)
